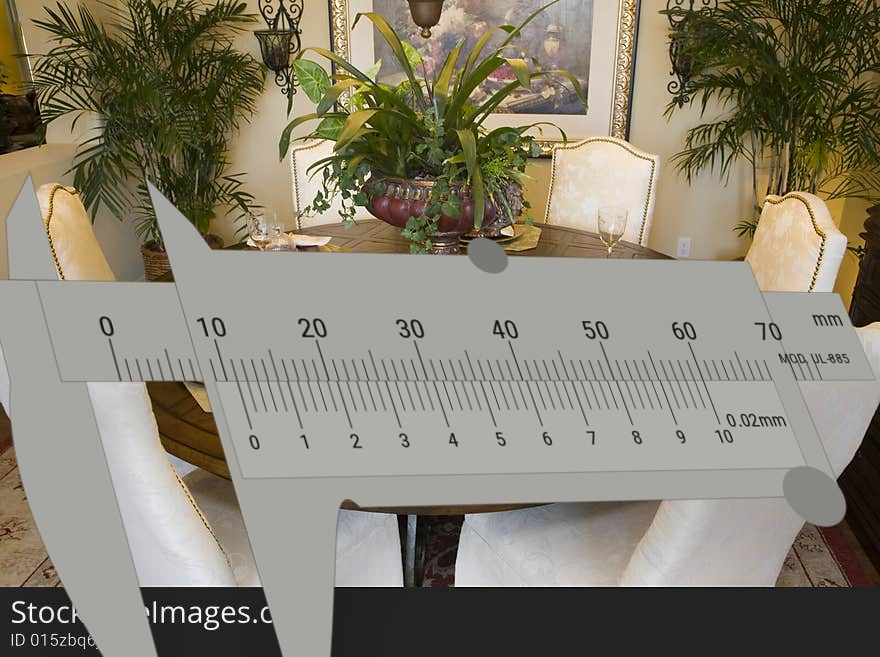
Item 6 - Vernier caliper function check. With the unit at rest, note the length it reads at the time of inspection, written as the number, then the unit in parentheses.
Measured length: 11.0 (mm)
